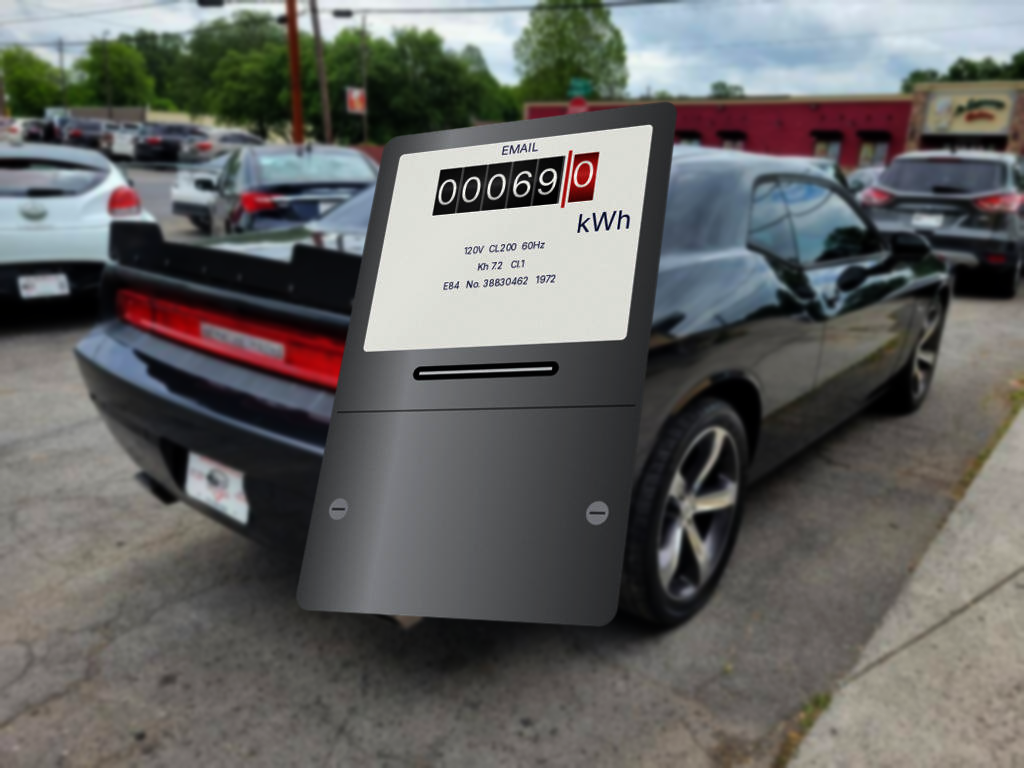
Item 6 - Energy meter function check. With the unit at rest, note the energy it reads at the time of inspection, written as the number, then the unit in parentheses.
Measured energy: 69.0 (kWh)
